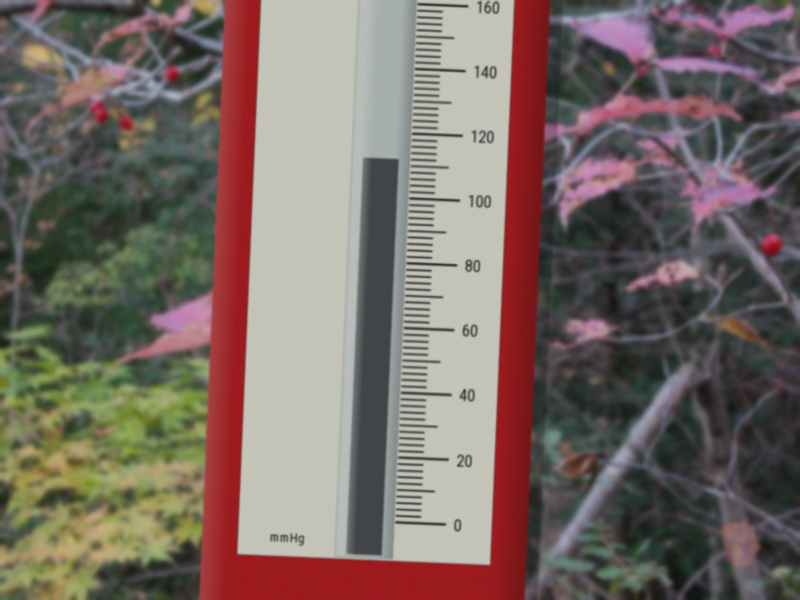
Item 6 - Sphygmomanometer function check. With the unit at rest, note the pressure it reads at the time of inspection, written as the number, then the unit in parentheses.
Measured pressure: 112 (mmHg)
